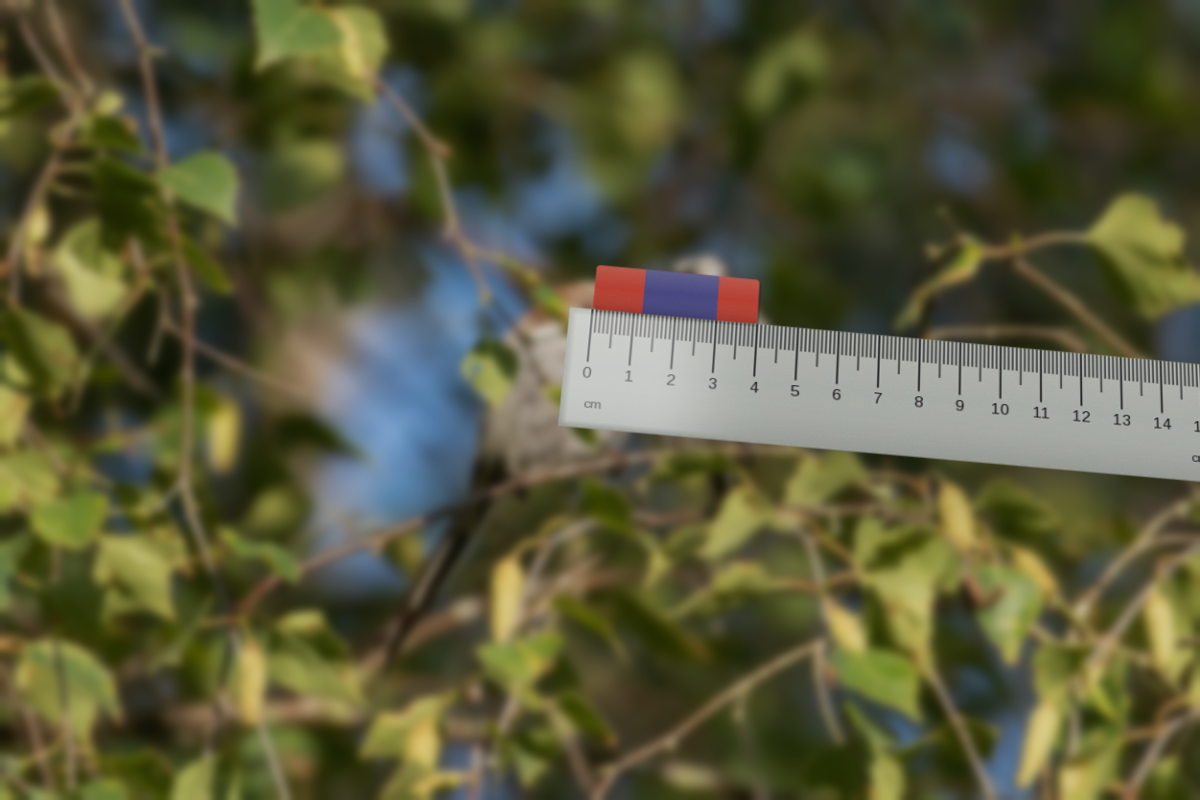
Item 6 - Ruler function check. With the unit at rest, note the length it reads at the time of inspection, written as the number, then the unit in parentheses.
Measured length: 4 (cm)
